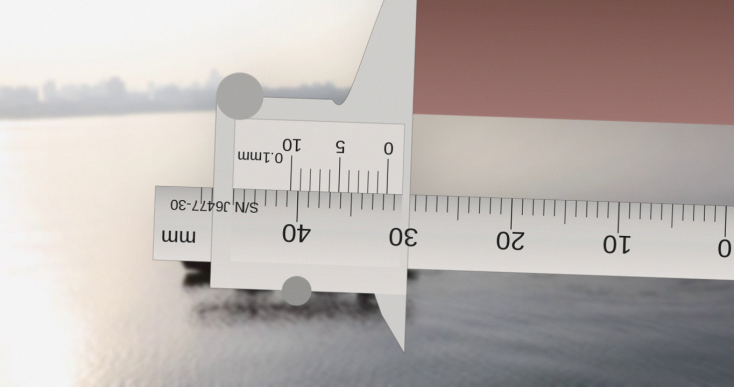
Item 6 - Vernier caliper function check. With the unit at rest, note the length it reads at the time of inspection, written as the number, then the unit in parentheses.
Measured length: 31.7 (mm)
